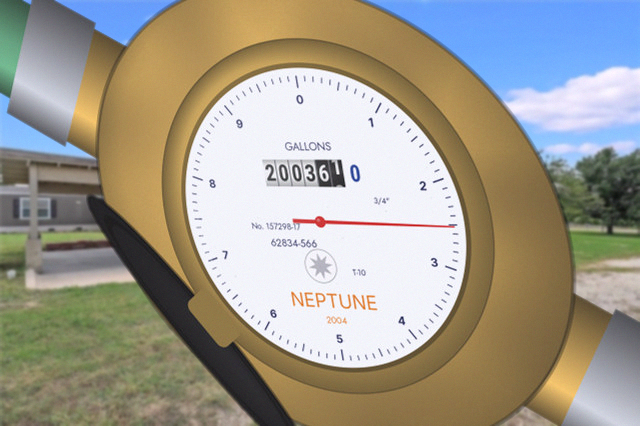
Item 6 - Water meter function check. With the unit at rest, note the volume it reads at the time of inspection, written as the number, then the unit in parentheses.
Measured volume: 2003612.5 (gal)
